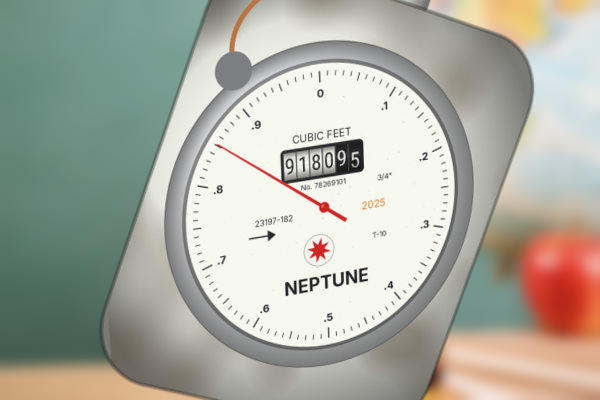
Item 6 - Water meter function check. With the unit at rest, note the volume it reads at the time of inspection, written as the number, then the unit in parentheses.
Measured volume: 918094.85 (ft³)
